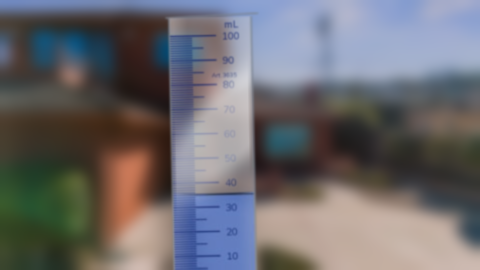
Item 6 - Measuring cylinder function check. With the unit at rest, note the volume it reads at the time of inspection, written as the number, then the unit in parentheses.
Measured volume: 35 (mL)
